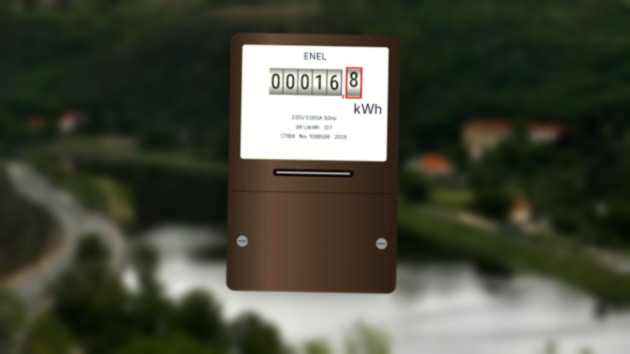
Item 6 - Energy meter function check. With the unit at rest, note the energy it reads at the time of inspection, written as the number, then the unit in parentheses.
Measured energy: 16.8 (kWh)
